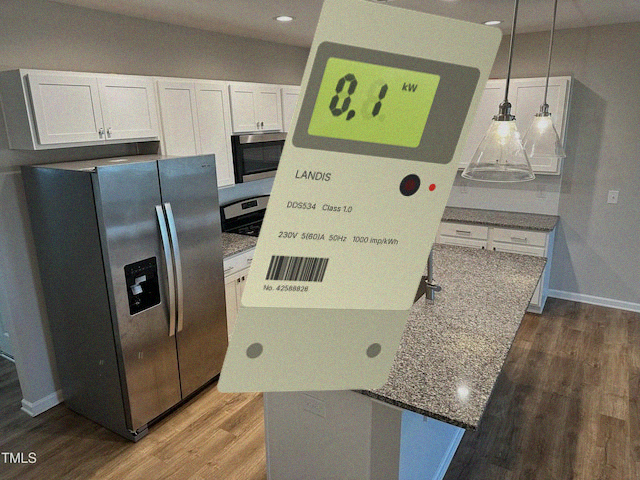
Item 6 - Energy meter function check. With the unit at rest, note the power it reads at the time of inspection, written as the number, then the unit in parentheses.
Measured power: 0.1 (kW)
